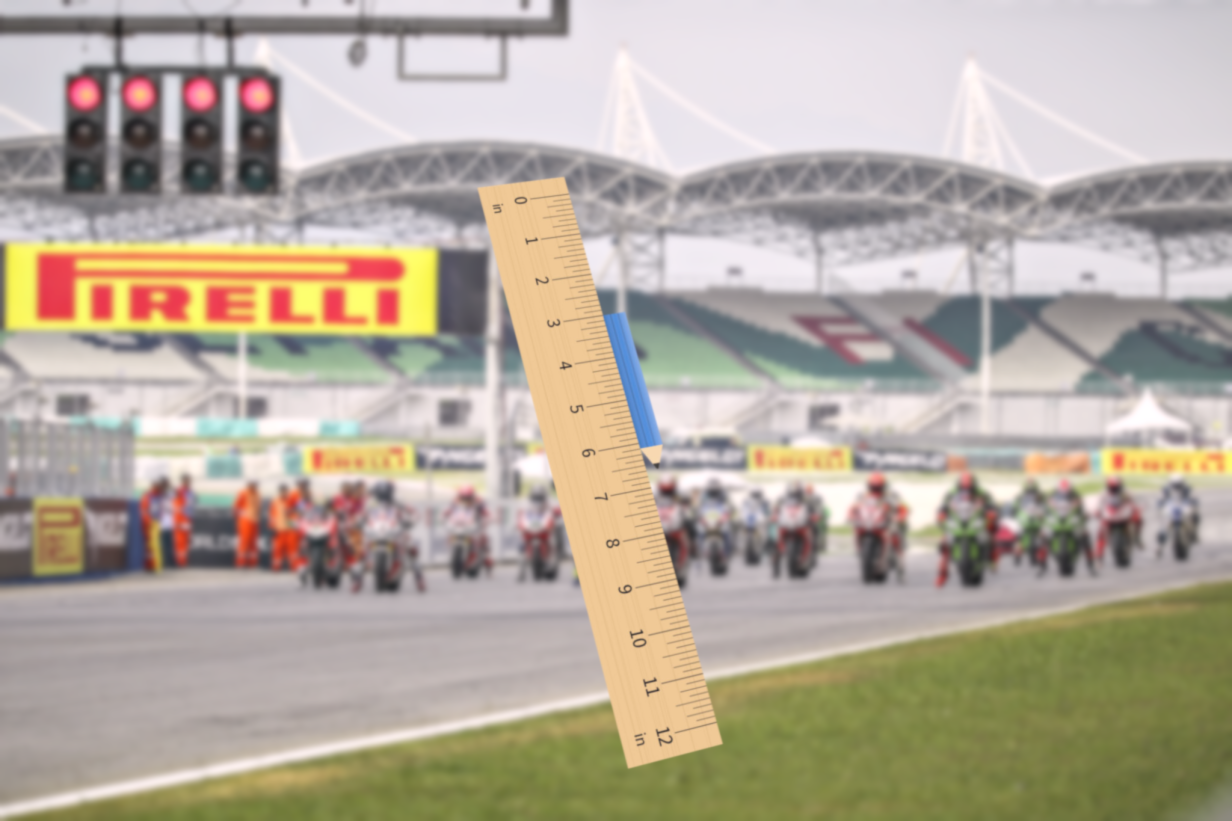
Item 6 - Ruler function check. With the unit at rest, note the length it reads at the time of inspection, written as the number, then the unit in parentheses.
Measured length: 3.625 (in)
